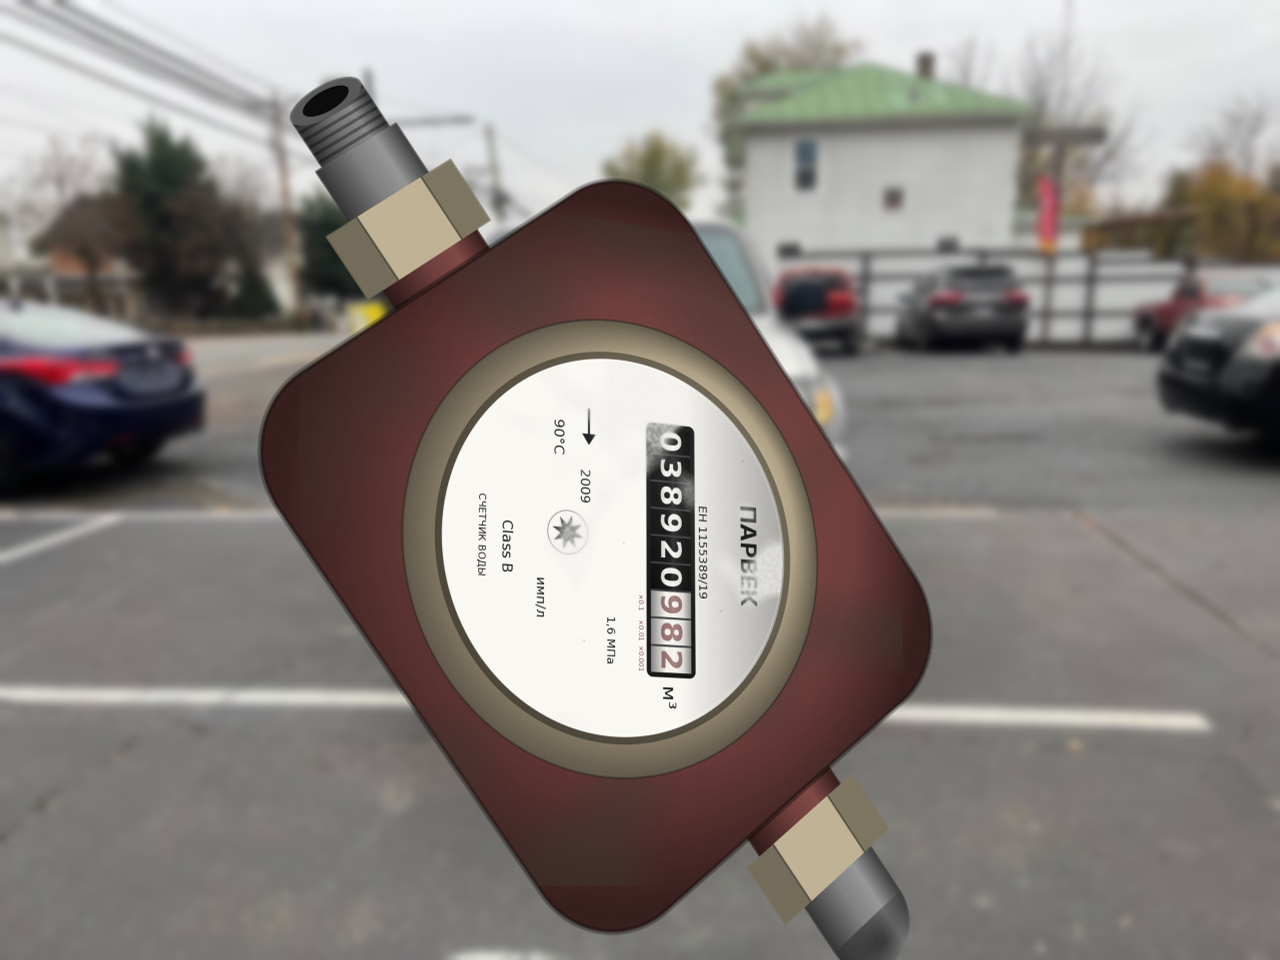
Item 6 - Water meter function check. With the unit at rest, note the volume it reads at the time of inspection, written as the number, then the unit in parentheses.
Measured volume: 38920.982 (m³)
